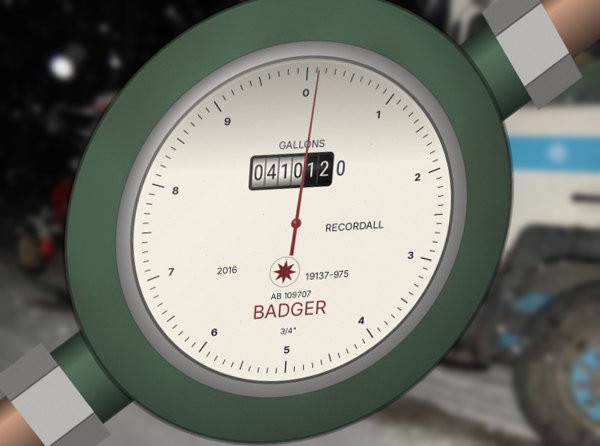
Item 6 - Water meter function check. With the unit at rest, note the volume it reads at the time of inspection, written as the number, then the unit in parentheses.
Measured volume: 410120.1 (gal)
